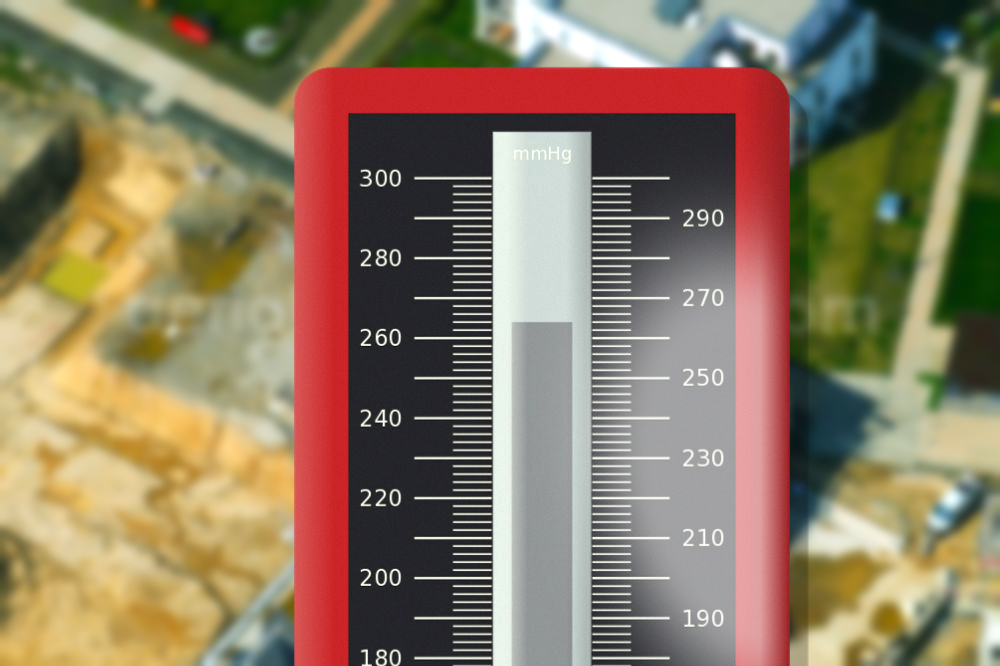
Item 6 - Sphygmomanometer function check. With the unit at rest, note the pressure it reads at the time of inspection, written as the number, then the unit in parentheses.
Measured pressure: 264 (mmHg)
